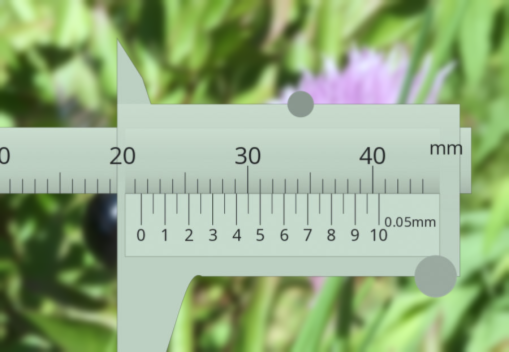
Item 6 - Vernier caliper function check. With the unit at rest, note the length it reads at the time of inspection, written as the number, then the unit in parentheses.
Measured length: 21.5 (mm)
